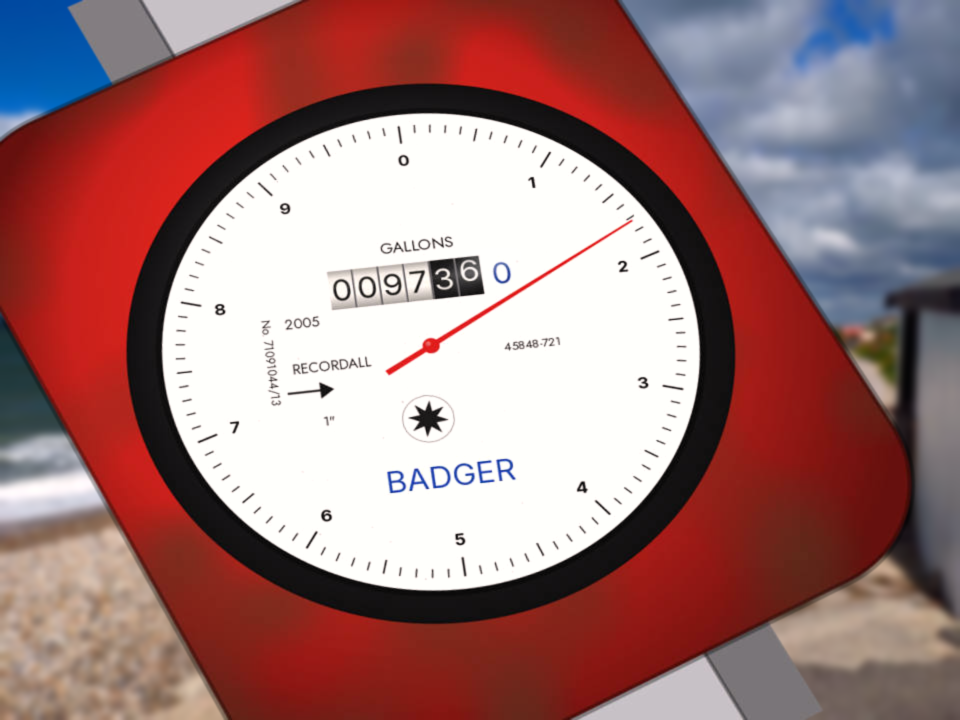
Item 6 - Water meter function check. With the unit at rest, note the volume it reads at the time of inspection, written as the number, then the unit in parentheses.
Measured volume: 97361.7 (gal)
